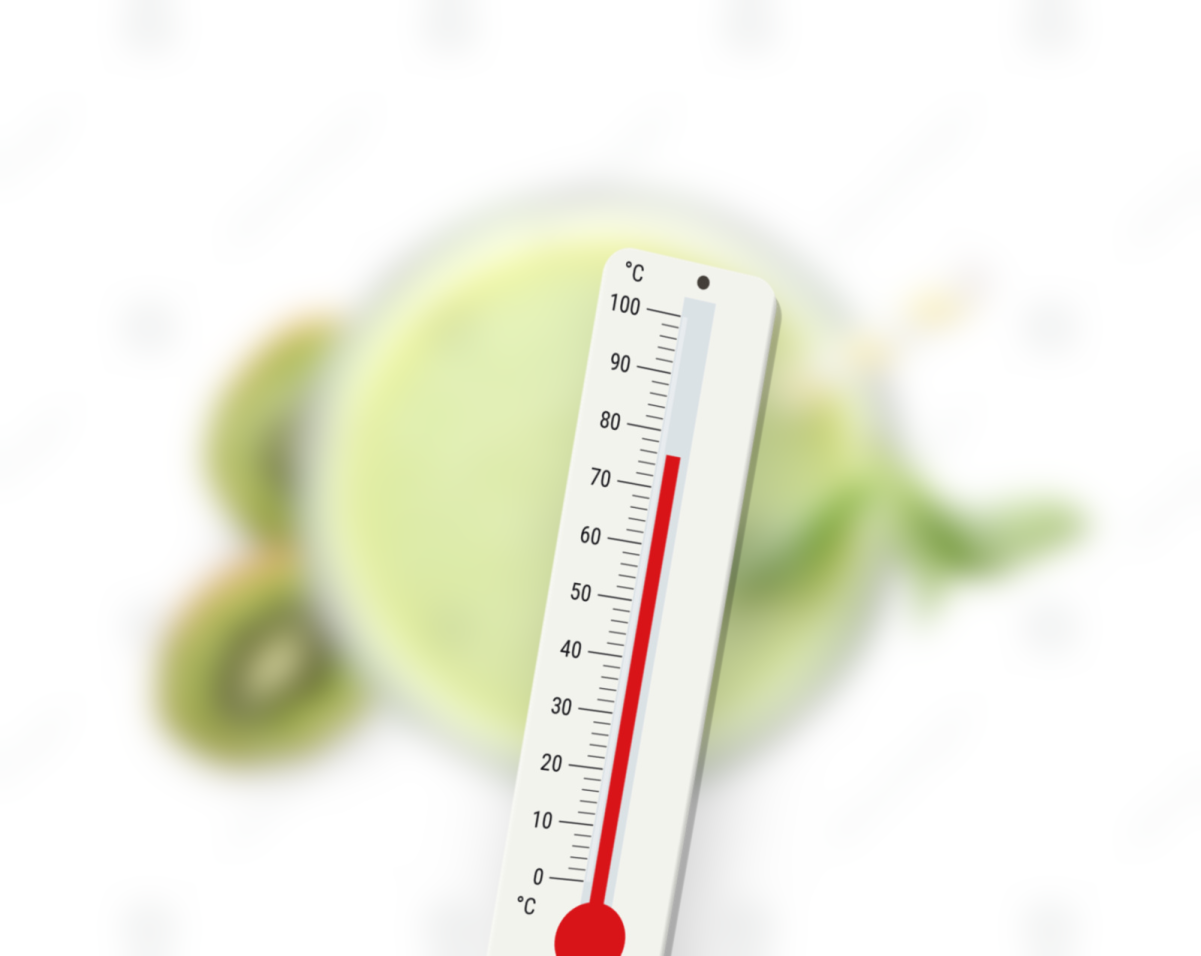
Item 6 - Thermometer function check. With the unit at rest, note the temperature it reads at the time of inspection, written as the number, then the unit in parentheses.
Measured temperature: 76 (°C)
